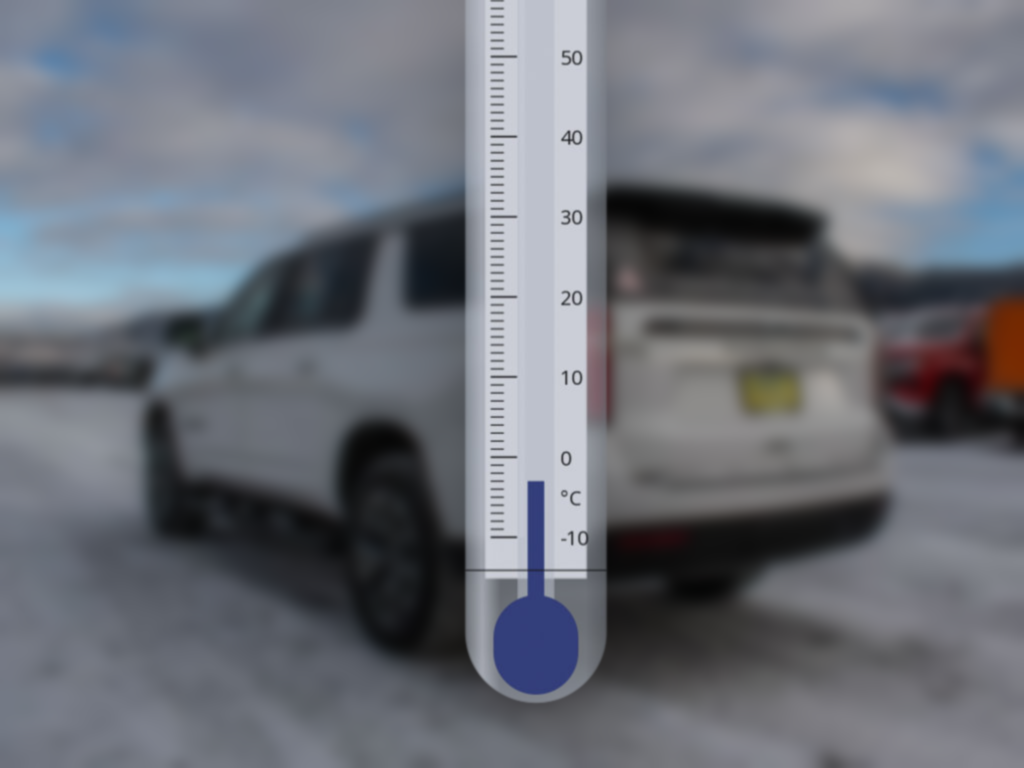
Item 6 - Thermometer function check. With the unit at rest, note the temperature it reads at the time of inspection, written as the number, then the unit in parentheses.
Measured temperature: -3 (°C)
